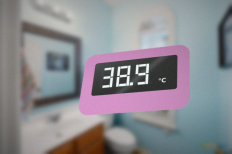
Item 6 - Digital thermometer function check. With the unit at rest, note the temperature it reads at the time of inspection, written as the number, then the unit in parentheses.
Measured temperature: 38.9 (°C)
